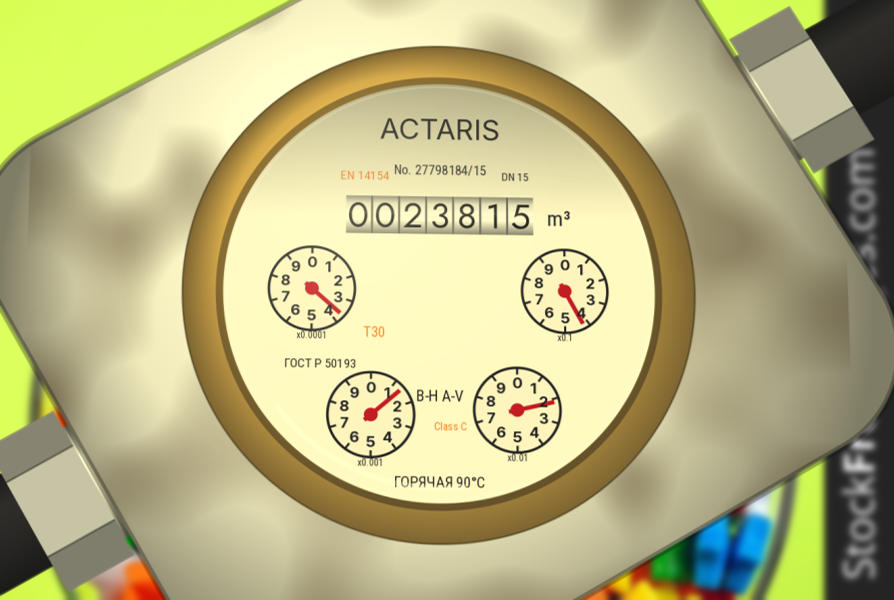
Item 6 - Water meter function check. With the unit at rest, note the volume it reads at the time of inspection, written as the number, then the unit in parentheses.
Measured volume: 23815.4213 (m³)
